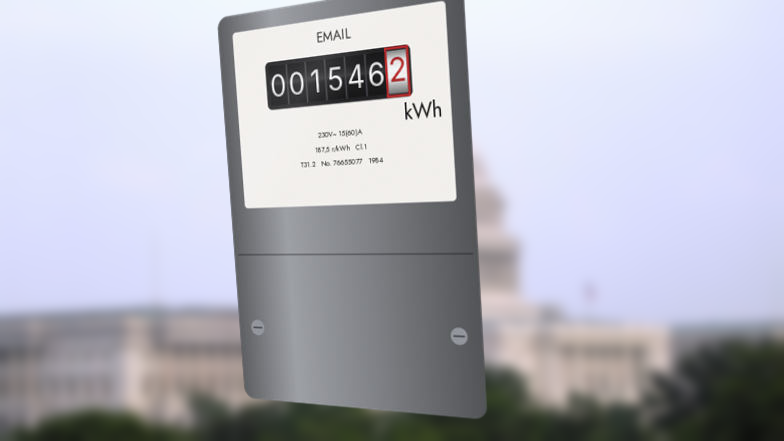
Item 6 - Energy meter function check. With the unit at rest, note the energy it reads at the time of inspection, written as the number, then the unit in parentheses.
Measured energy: 1546.2 (kWh)
